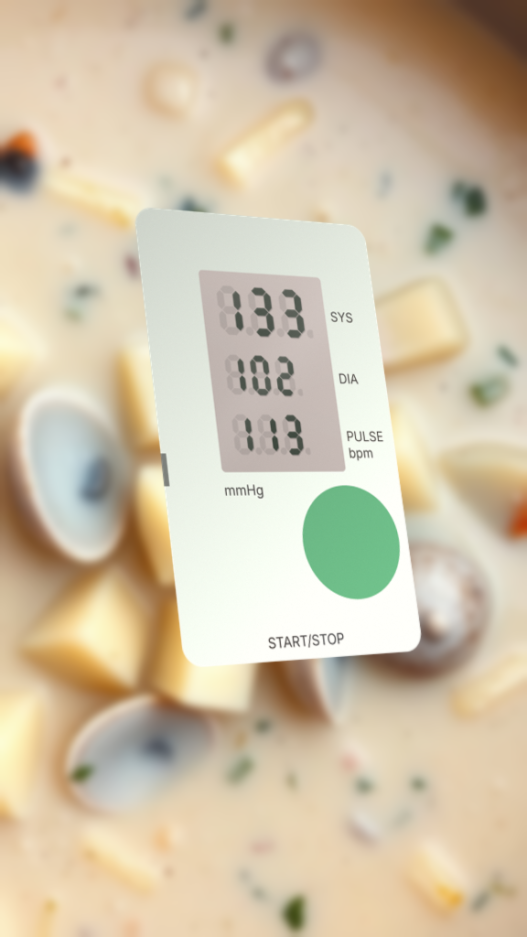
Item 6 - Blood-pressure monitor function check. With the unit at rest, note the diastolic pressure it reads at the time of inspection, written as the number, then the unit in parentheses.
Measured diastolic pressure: 102 (mmHg)
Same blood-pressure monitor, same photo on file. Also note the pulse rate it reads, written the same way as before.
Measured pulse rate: 113 (bpm)
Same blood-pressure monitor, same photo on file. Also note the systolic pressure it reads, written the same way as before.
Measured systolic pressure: 133 (mmHg)
